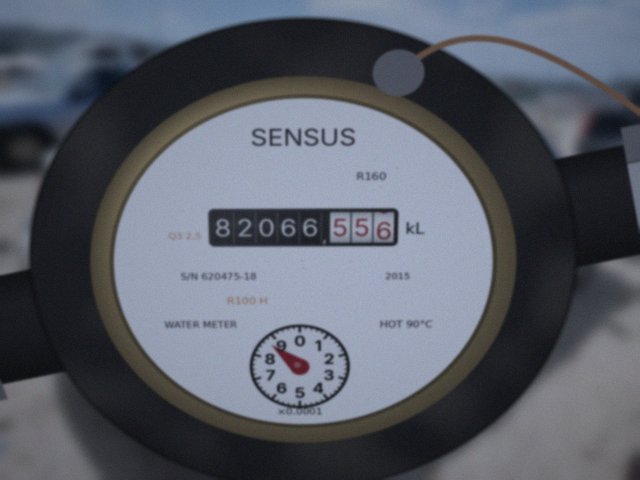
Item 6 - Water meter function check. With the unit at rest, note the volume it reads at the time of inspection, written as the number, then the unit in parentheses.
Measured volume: 82066.5558 (kL)
